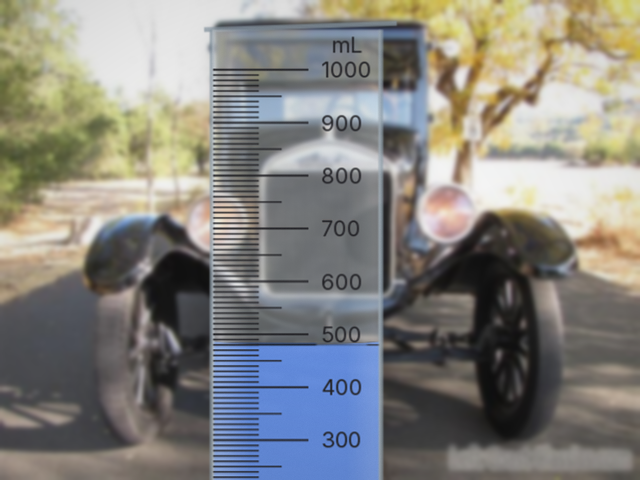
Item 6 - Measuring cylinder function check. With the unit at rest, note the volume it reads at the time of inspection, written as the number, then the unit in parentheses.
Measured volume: 480 (mL)
